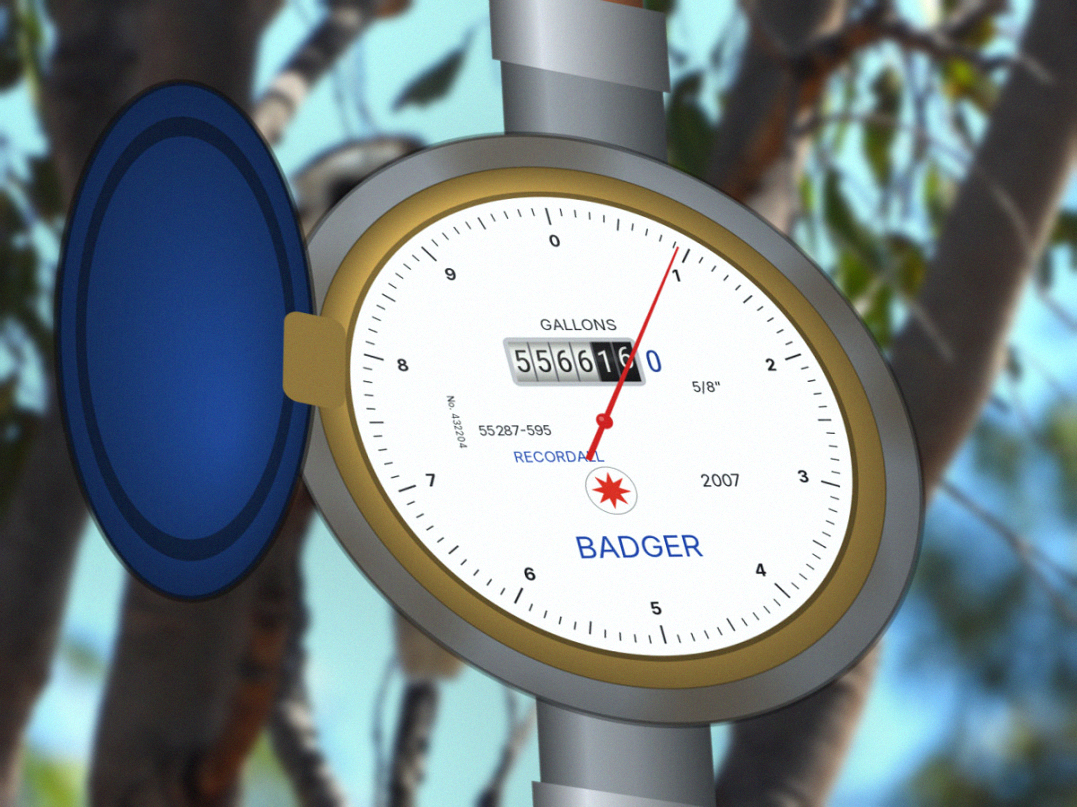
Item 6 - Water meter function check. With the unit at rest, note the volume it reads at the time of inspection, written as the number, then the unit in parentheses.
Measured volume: 5566160.9 (gal)
